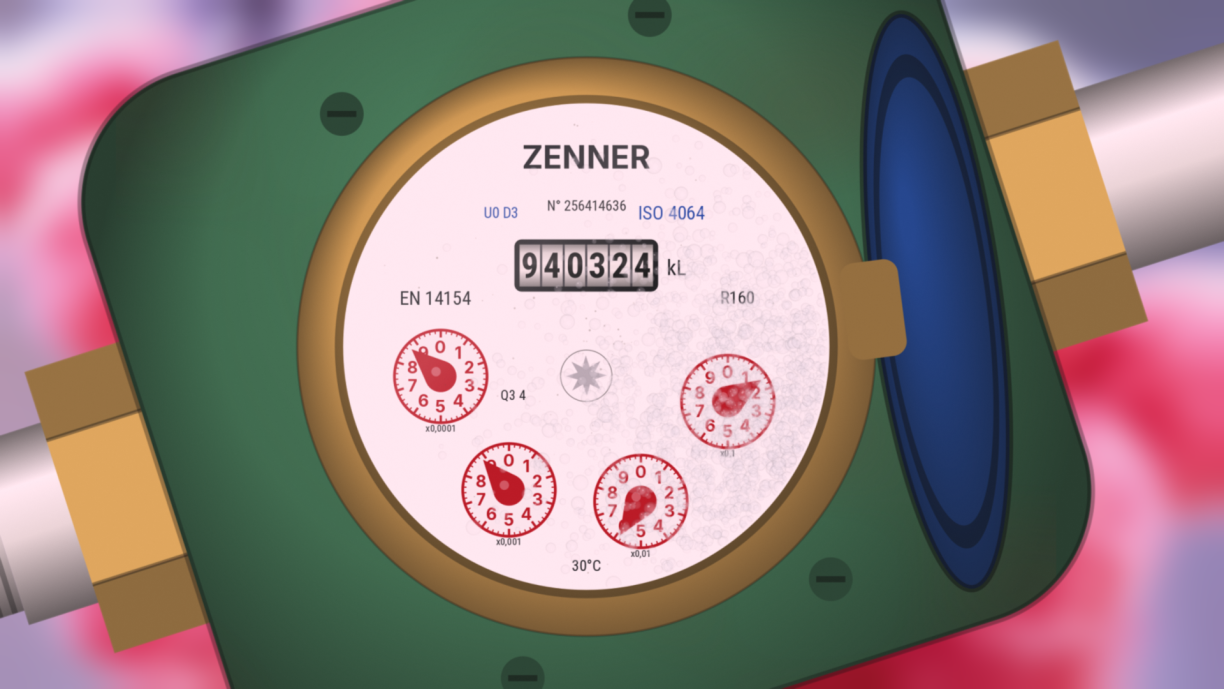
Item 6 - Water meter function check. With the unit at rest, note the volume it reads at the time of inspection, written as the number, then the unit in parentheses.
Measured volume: 940324.1588 (kL)
